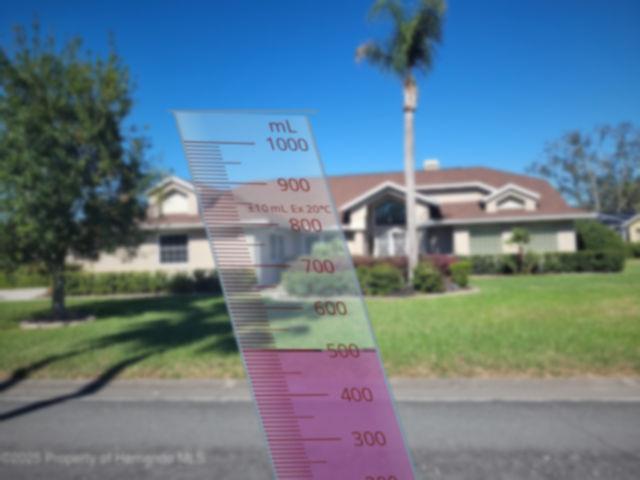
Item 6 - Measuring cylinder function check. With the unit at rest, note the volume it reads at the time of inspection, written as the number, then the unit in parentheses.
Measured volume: 500 (mL)
